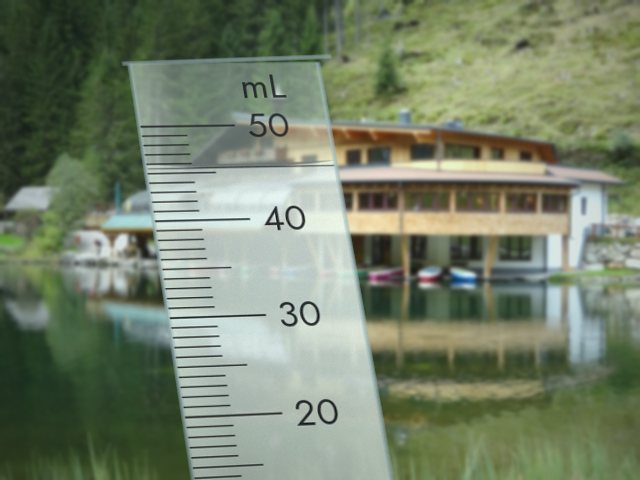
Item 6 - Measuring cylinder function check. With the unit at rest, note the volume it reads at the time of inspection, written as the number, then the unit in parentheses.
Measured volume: 45.5 (mL)
